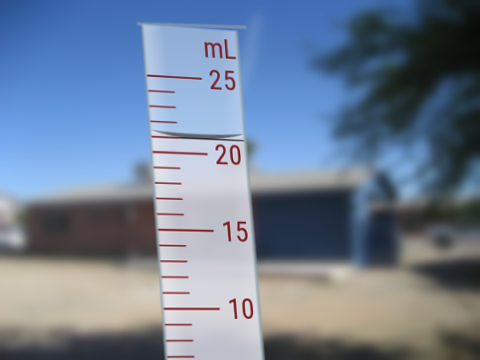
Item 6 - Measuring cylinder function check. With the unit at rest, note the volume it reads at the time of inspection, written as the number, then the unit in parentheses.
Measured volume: 21 (mL)
